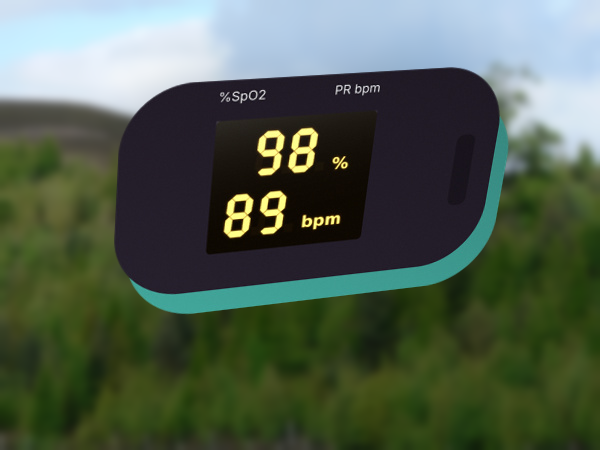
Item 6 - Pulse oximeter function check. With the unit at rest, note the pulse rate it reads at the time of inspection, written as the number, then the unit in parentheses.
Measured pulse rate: 89 (bpm)
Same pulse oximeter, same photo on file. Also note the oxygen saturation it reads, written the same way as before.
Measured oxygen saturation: 98 (%)
